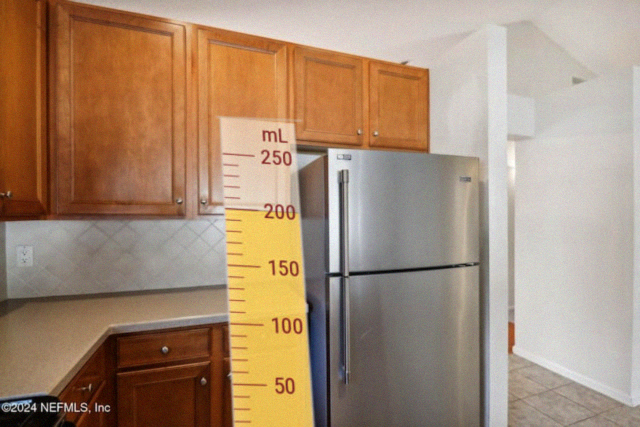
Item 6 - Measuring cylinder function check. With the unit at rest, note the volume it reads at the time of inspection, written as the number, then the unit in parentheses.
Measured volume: 200 (mL)
